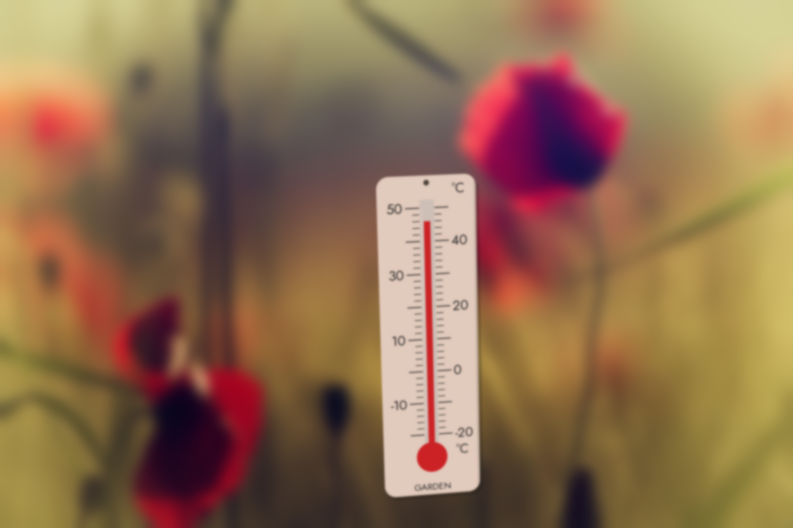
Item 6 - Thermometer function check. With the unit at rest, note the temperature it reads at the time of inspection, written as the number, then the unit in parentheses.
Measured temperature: 46 (°C)
